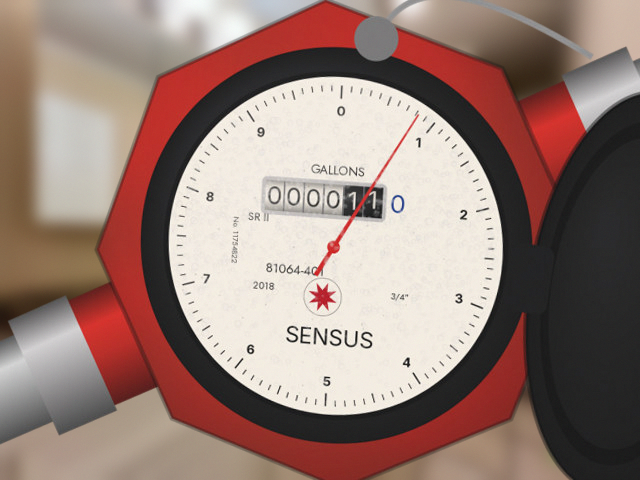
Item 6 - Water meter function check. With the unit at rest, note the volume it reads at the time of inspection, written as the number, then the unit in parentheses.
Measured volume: 110.8 (gal)
